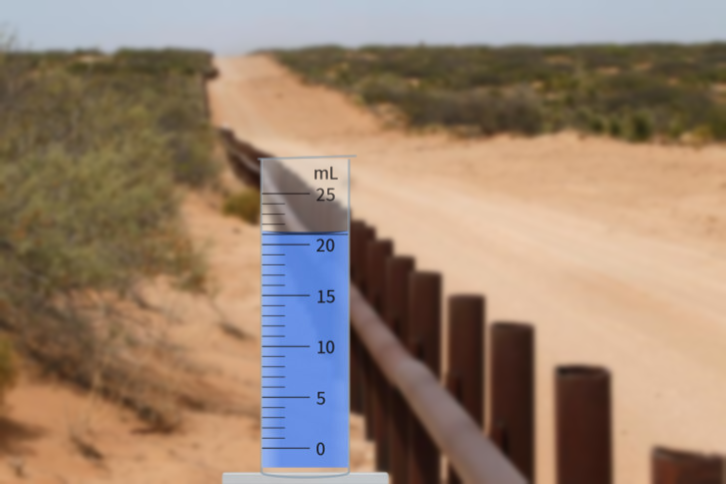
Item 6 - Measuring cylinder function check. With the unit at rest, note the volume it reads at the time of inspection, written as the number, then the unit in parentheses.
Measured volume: 21 (mL)
